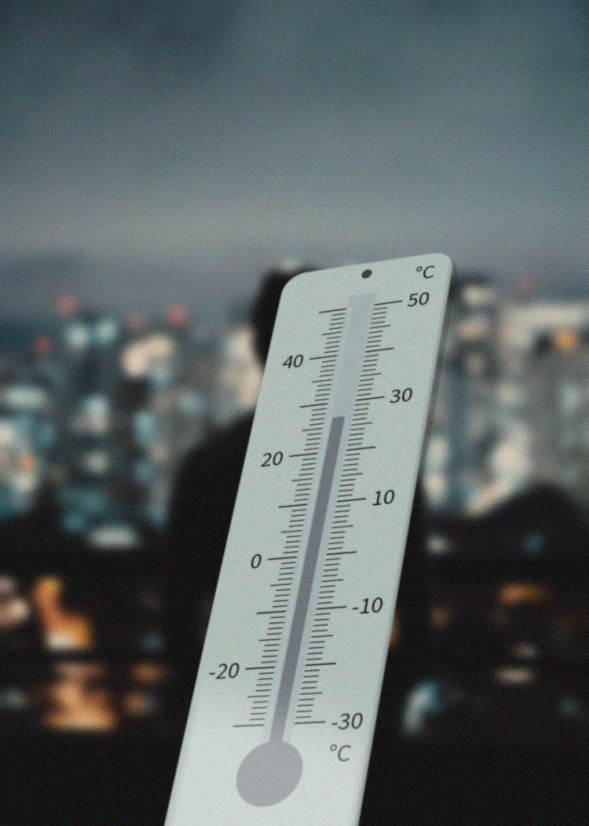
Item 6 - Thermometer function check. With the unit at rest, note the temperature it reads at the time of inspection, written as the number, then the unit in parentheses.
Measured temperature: 27 (°C)
